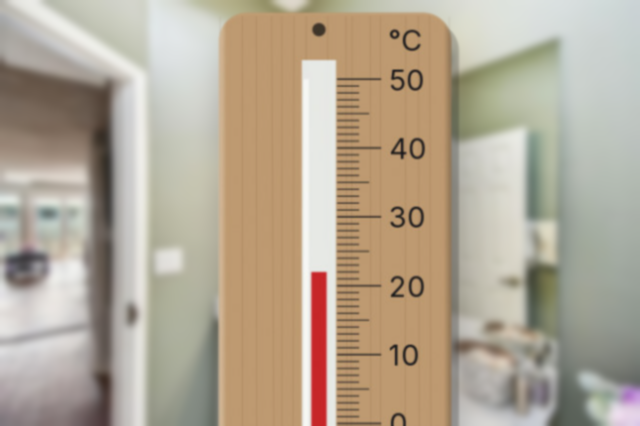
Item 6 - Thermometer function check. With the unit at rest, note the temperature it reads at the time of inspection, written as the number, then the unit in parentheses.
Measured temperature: 22 (°C)
